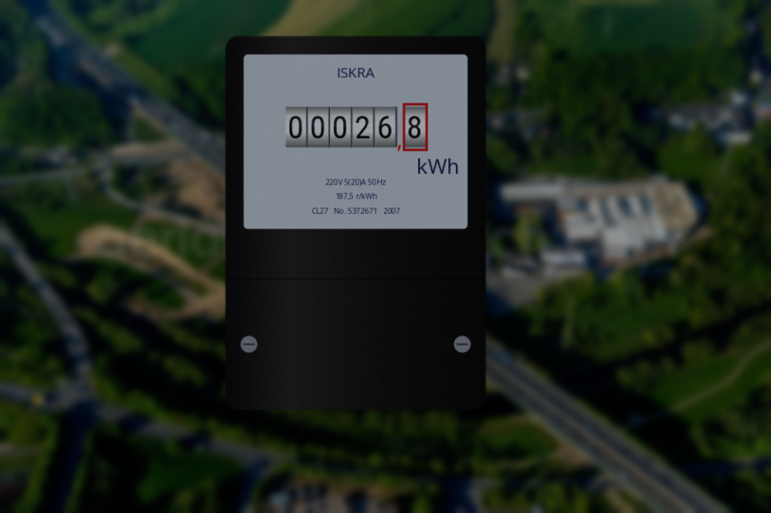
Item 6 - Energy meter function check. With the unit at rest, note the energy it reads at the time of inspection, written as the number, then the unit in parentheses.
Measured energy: 26.8 (kWh)
